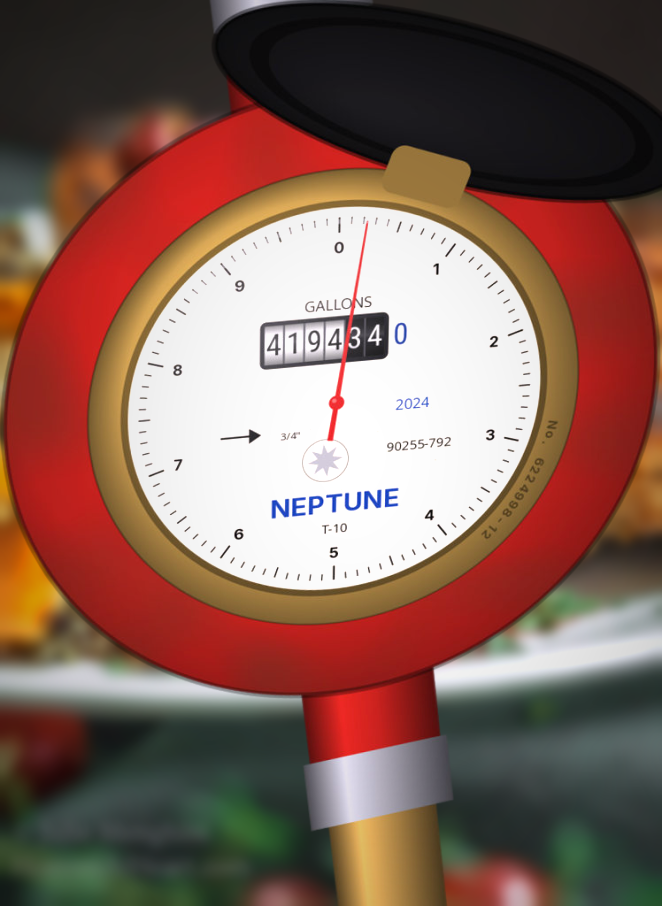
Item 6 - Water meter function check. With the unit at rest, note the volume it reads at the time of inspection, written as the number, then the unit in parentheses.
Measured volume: 4194340.2 (gal)
